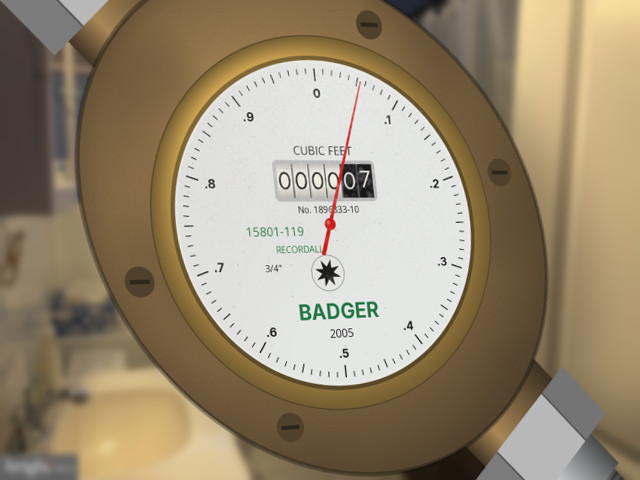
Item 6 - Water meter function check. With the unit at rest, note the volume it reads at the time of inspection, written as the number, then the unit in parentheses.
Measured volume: 7.05 (ft³)
